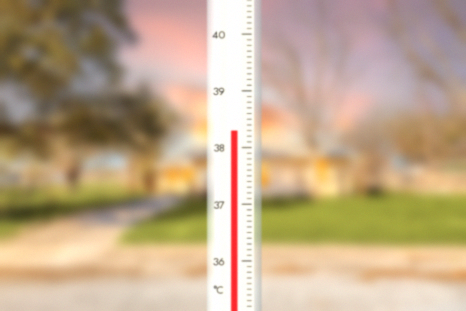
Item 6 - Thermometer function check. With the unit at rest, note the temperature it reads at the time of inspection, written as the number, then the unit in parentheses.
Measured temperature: 38.3 (°C)
